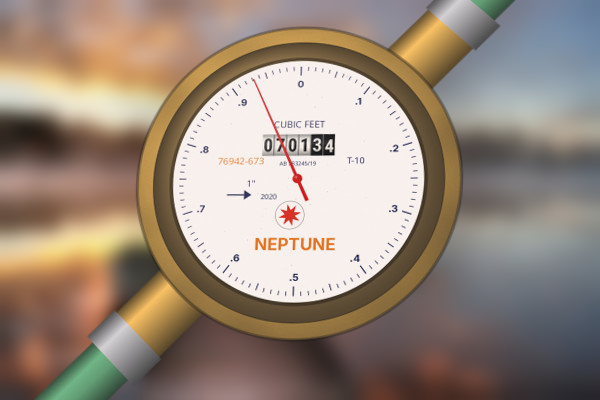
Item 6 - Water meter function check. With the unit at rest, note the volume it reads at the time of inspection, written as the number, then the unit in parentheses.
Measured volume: 70133.93 (ft³)
